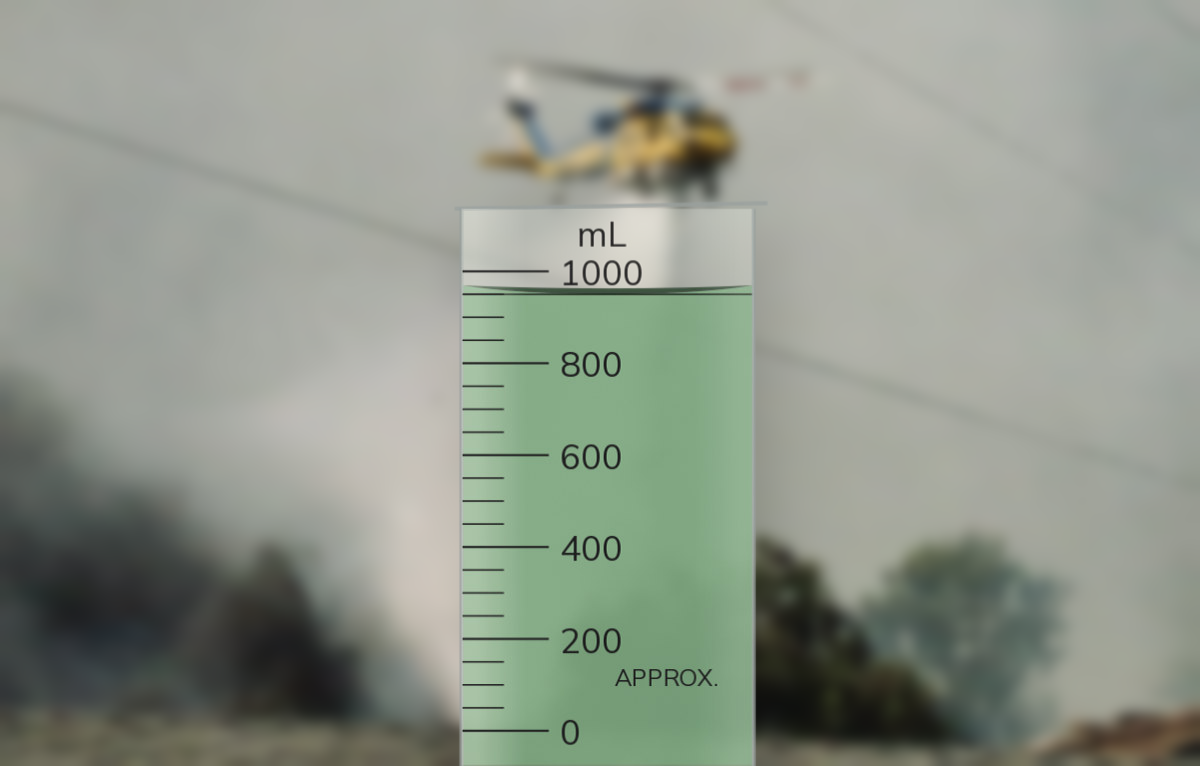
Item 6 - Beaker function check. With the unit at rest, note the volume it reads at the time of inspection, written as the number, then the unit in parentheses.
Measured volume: 950 (mL)
